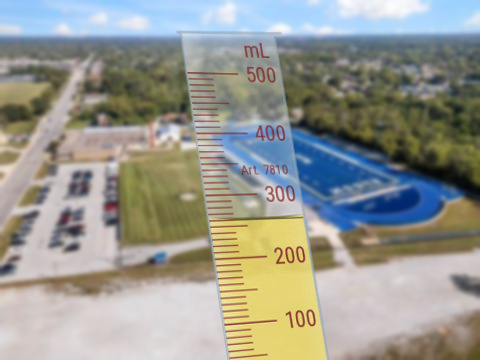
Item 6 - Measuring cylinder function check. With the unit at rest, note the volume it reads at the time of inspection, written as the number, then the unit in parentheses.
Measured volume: 260 (mL)
